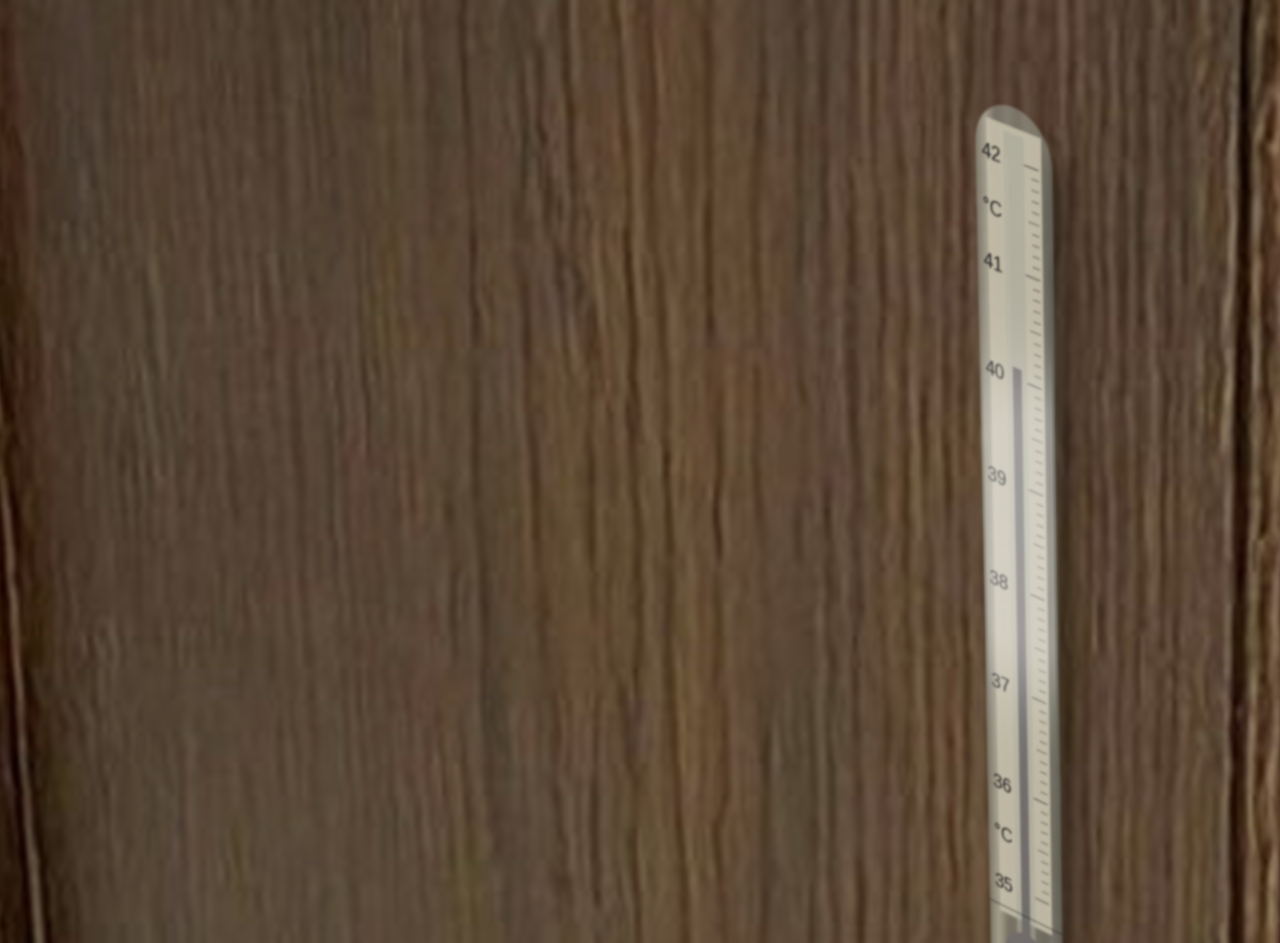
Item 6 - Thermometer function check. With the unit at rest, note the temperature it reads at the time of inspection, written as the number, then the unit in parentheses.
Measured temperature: 40.1 (°C)
